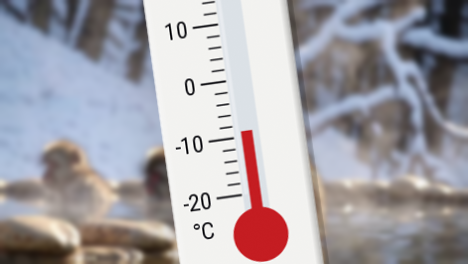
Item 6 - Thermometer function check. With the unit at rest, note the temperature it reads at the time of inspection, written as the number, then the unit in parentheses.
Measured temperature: -9 (°C)
